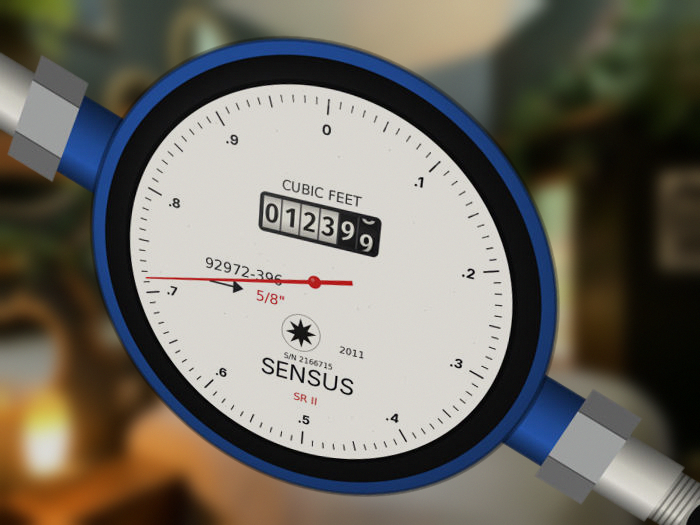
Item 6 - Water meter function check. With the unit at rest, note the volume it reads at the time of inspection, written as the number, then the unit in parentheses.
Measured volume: 12398.71 (ft³)
